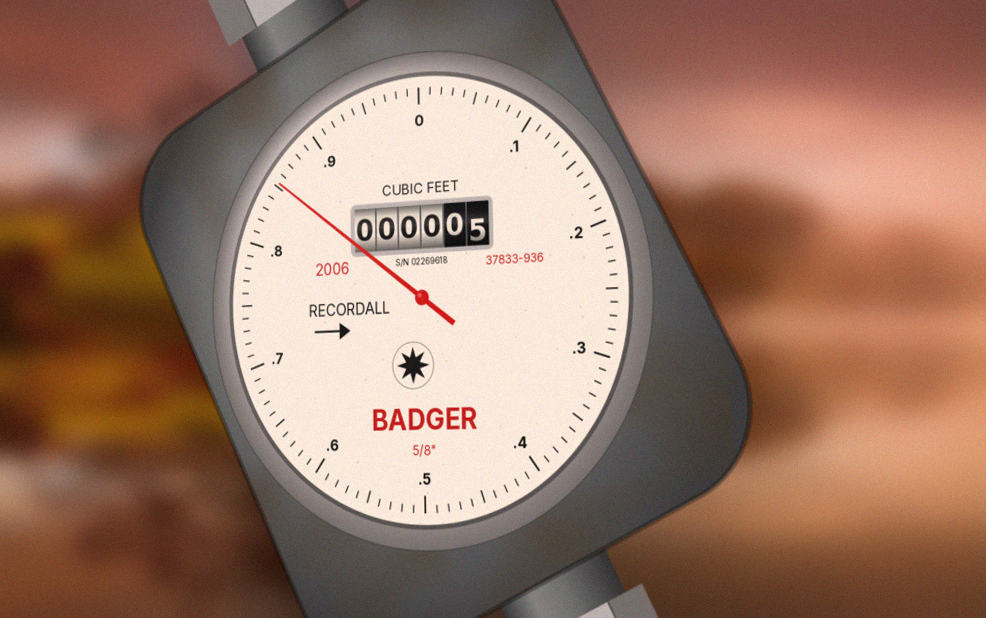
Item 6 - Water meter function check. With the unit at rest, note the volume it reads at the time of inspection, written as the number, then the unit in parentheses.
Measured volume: 4.85 (ft³)
